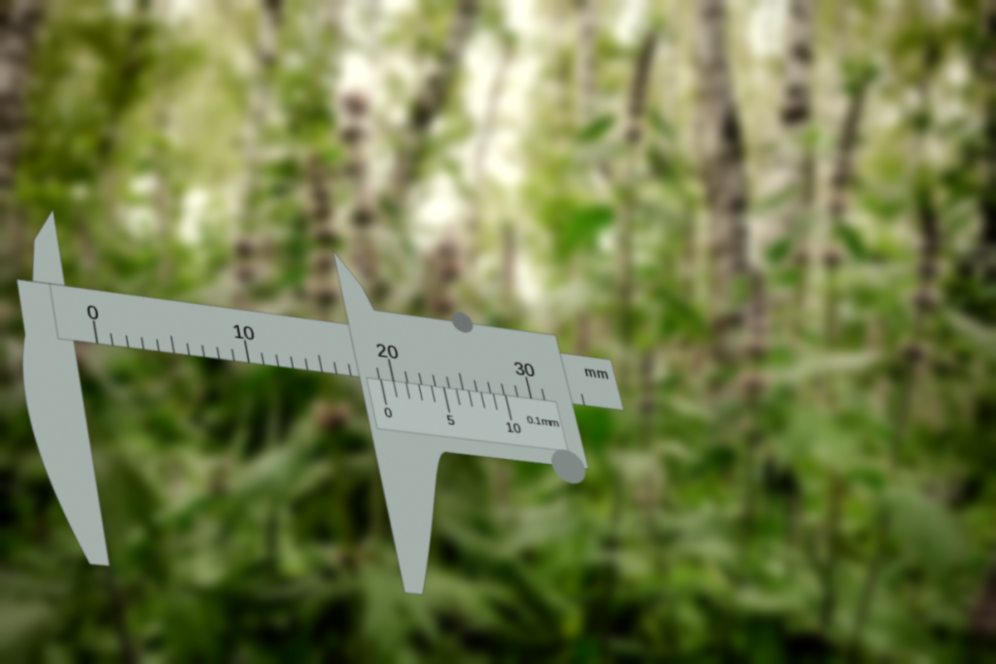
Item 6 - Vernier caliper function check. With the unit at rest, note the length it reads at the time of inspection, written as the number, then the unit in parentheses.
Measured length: 19.1 (mm)
